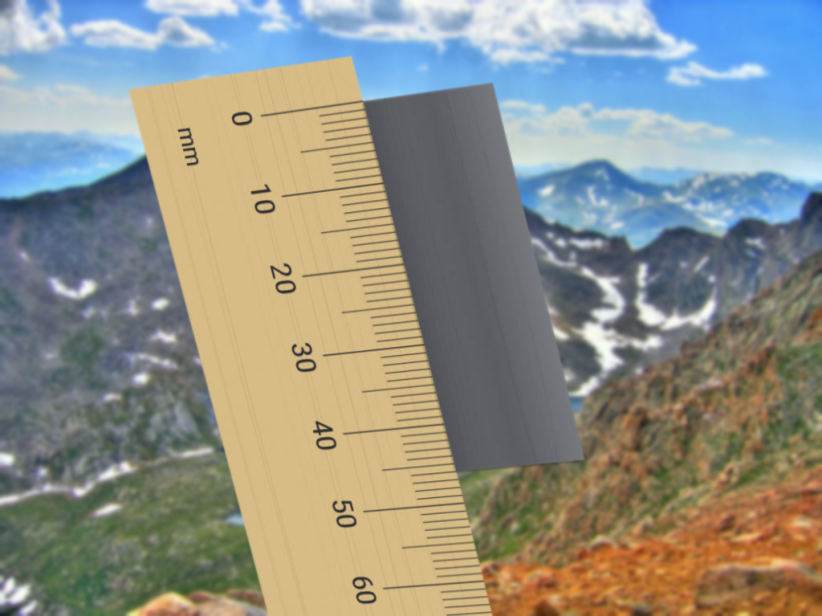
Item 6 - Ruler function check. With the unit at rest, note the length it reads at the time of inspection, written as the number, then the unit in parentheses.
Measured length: 46 (mm)
